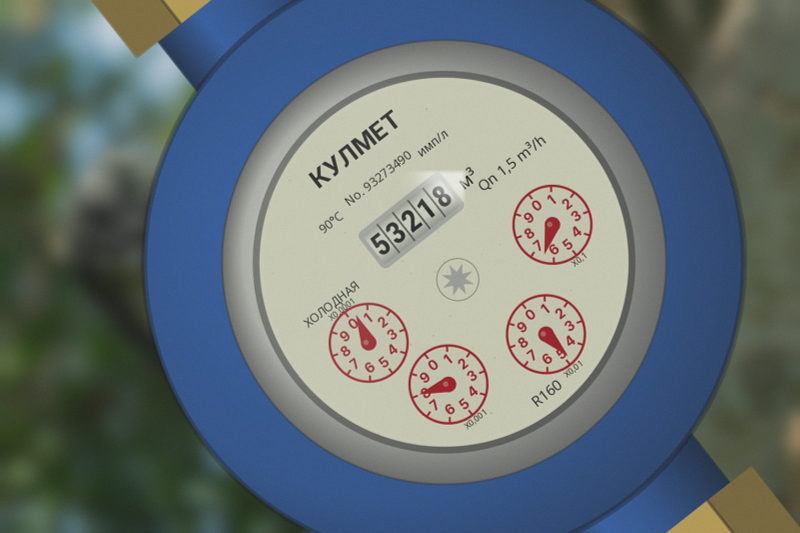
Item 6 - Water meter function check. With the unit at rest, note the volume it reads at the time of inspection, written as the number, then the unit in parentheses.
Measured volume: 53218.6480 (m³)
